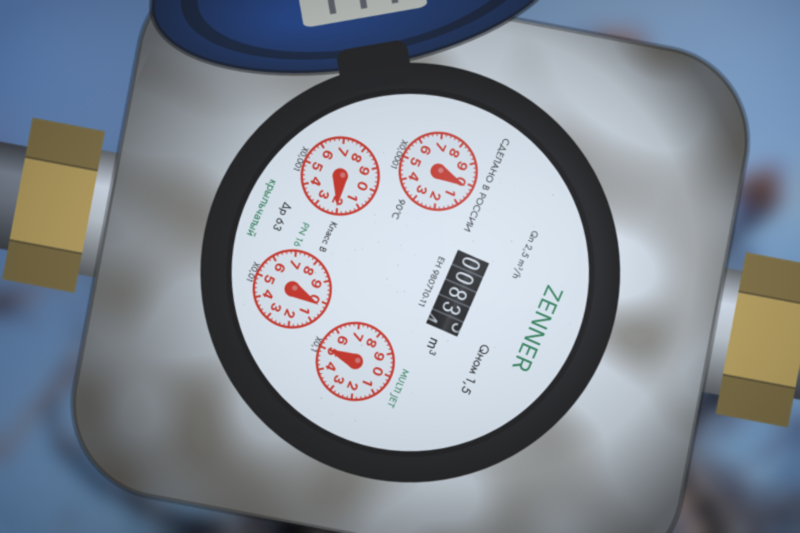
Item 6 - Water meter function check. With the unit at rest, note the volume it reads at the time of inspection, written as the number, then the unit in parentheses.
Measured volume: 833.5020 (m³)
